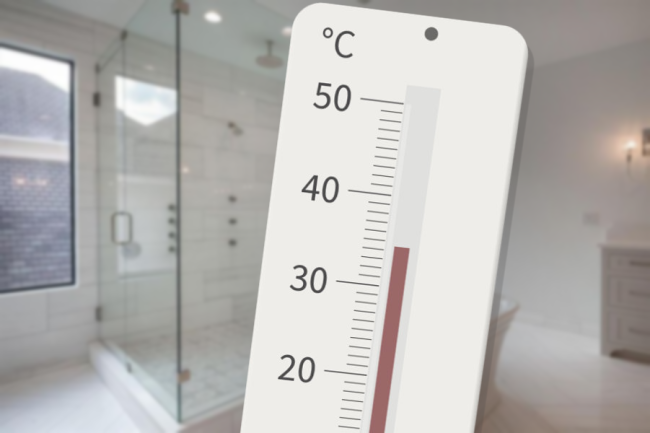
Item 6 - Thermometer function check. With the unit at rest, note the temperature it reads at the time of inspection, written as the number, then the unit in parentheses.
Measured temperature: 34.5 (°C)
